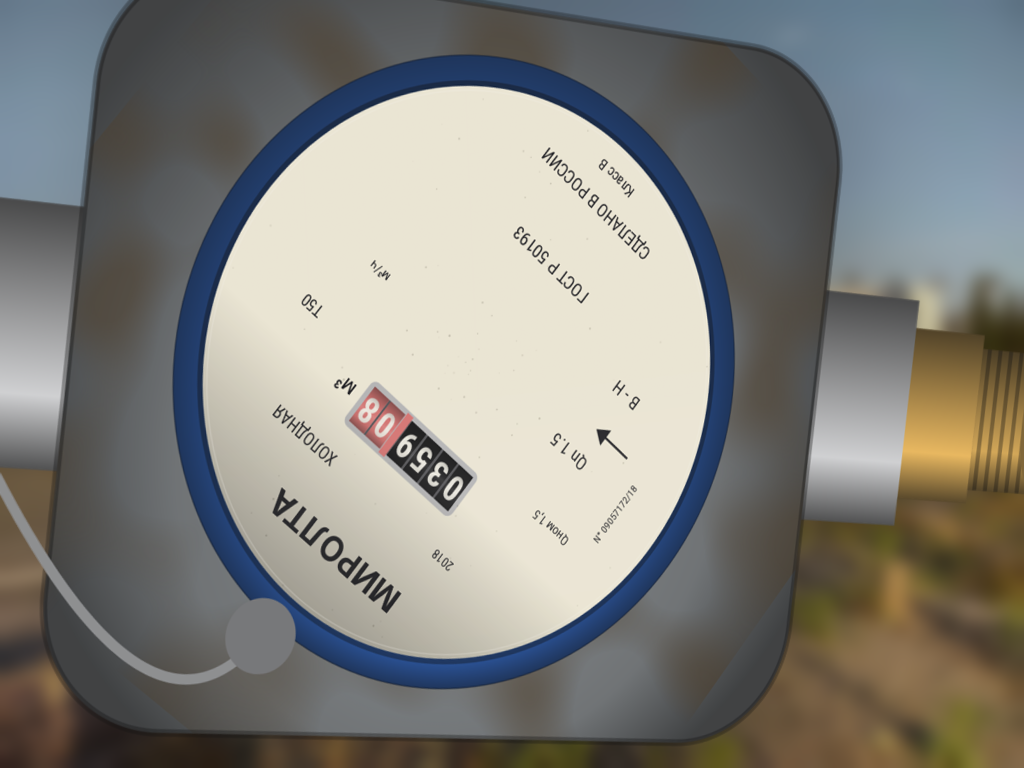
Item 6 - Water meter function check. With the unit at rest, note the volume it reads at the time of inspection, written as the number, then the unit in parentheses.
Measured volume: 359.08 (m³)
